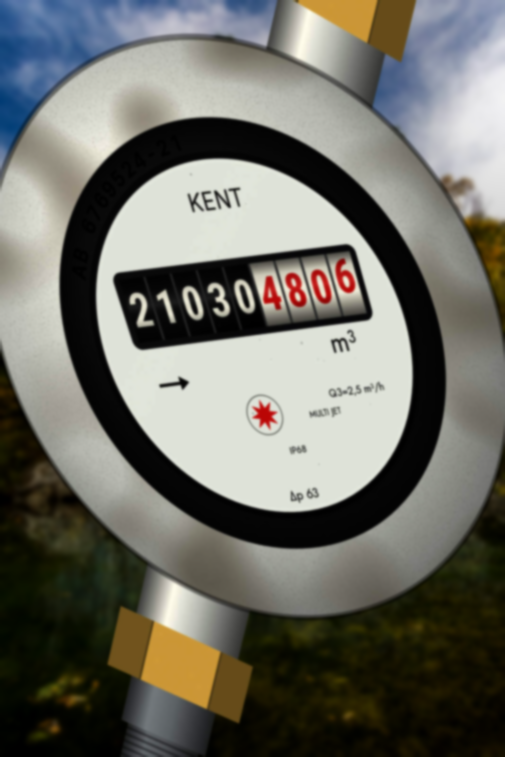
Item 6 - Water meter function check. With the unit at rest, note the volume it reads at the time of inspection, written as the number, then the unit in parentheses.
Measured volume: 21030.4806 (m³)
